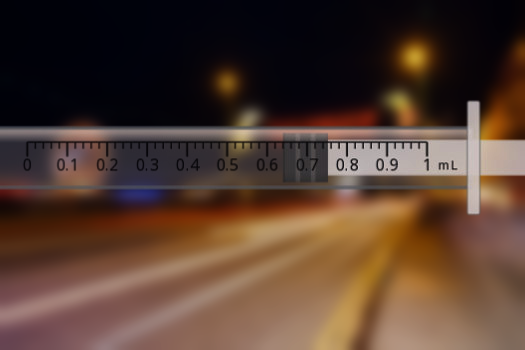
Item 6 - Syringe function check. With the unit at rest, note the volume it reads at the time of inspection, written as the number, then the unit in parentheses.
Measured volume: 0.64 (mL)
